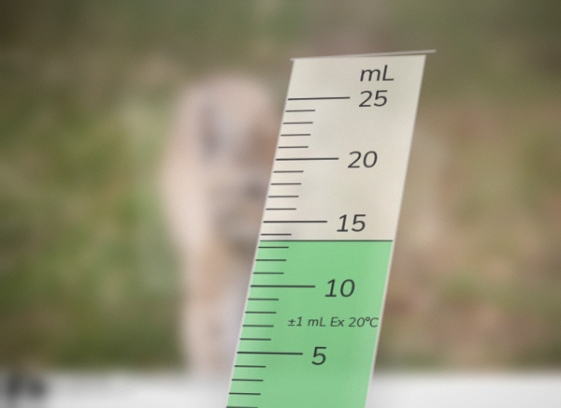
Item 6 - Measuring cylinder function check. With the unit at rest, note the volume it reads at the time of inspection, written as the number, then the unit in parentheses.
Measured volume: 13.5 (mL)
